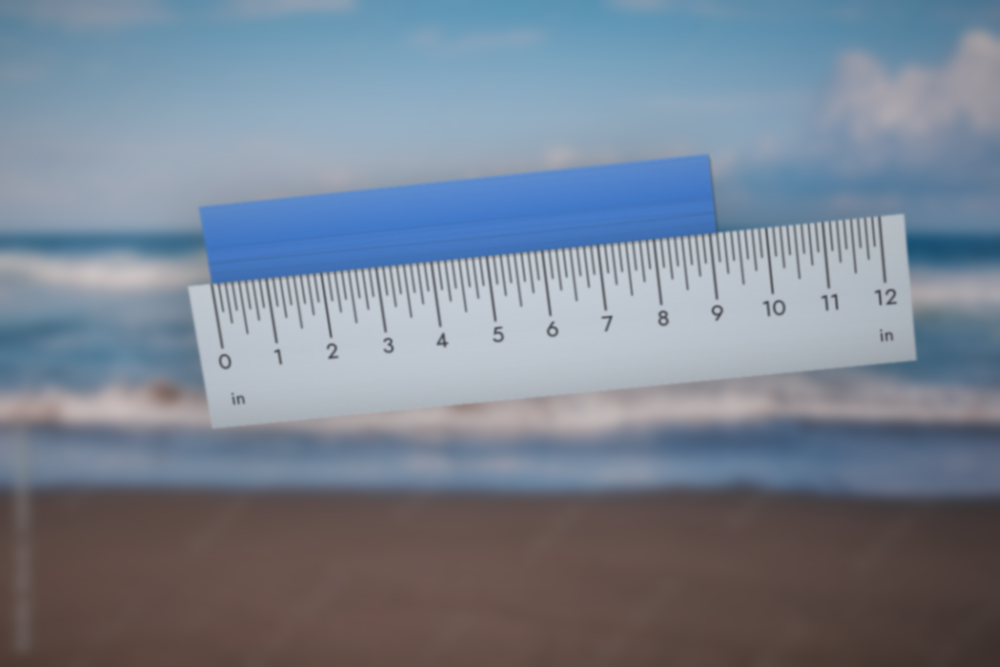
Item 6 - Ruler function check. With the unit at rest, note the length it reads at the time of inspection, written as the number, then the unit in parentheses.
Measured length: 9.125 (in)
